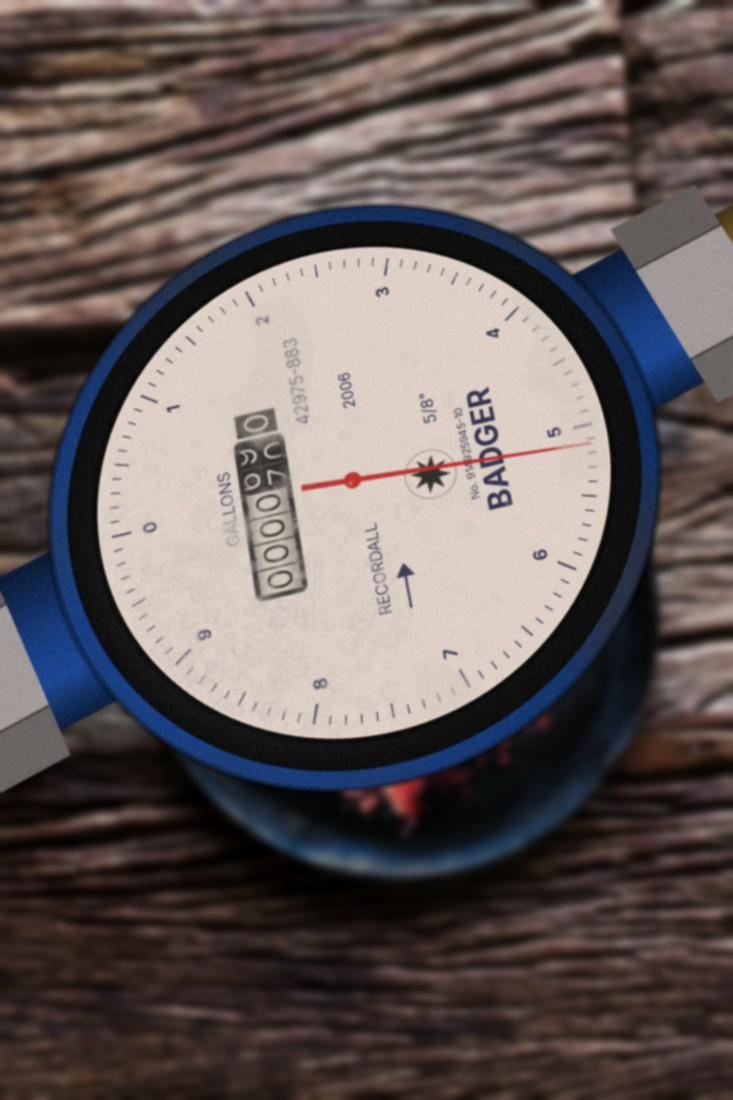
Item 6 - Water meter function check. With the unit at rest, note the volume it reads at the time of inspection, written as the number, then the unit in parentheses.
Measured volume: 695.1 (gal)
